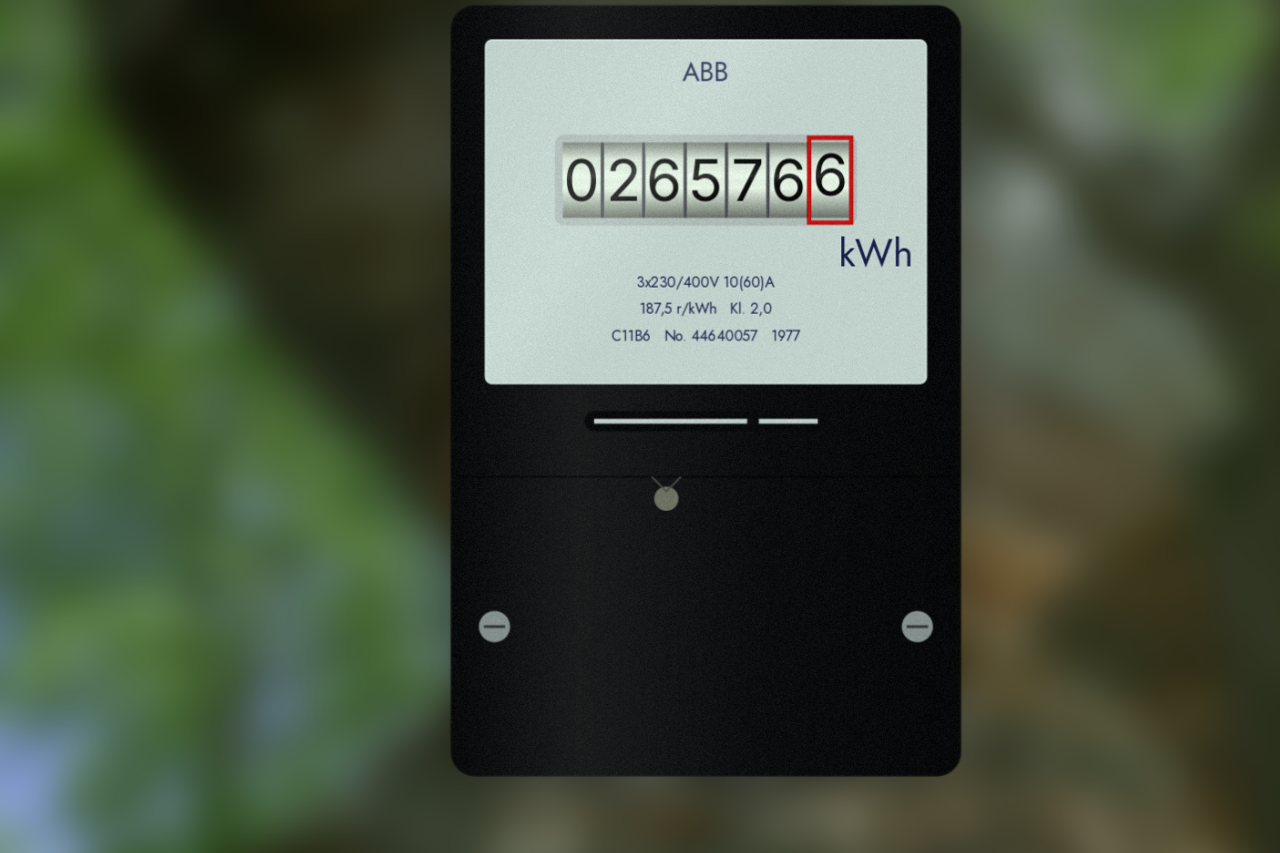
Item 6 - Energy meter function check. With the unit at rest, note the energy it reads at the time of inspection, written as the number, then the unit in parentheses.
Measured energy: 26576.6 (kWh)
